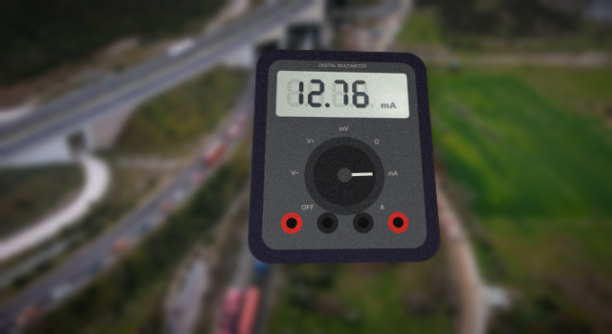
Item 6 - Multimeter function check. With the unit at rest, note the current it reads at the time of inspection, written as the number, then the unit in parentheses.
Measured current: 12.76 (mA)
